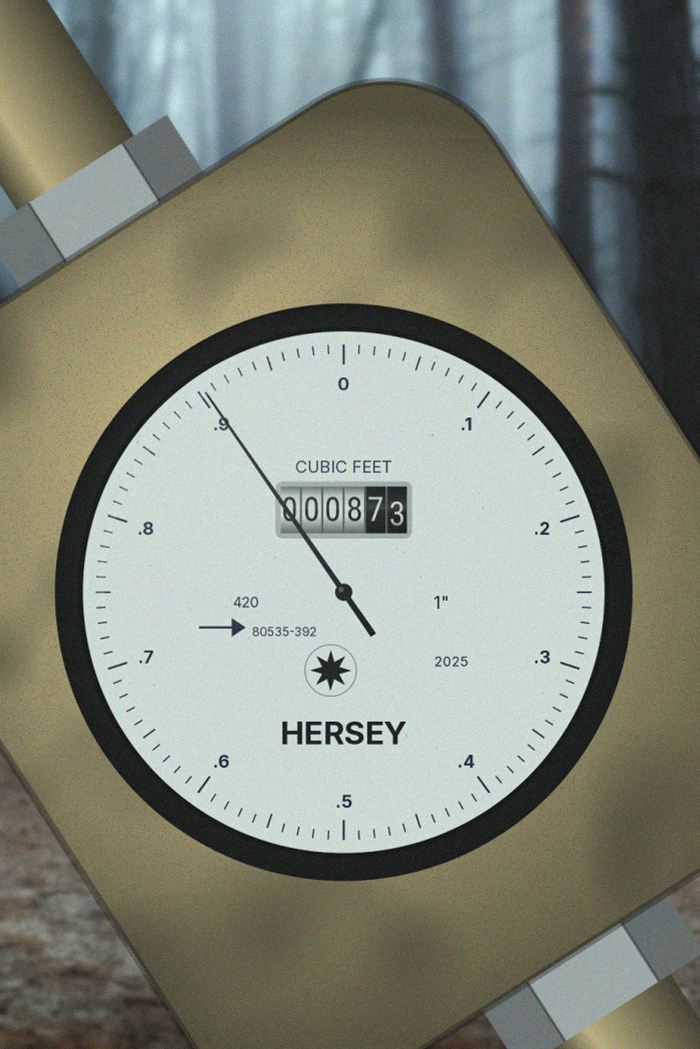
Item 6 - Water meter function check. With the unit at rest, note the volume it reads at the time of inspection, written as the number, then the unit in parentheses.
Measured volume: 872.90 (ft³)
